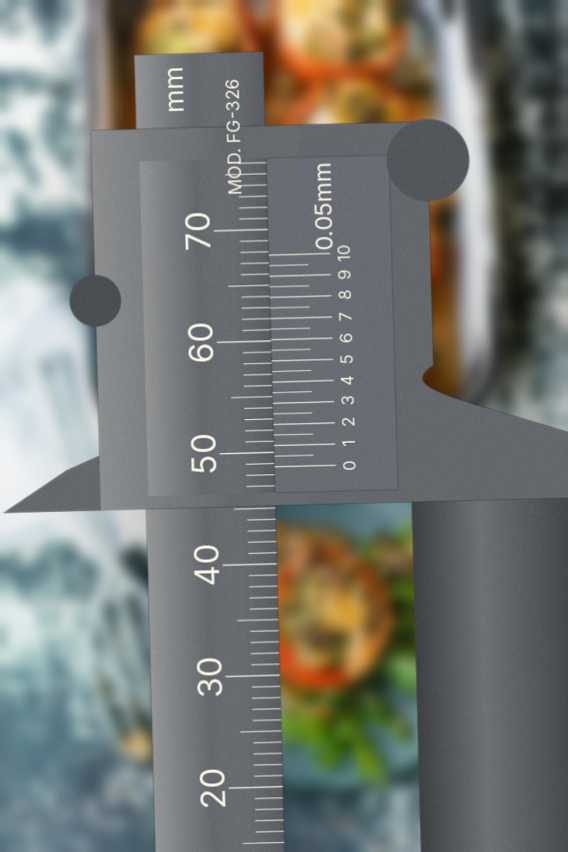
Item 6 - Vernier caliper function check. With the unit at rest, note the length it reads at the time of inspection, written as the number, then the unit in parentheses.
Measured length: 48.7 (mm)
